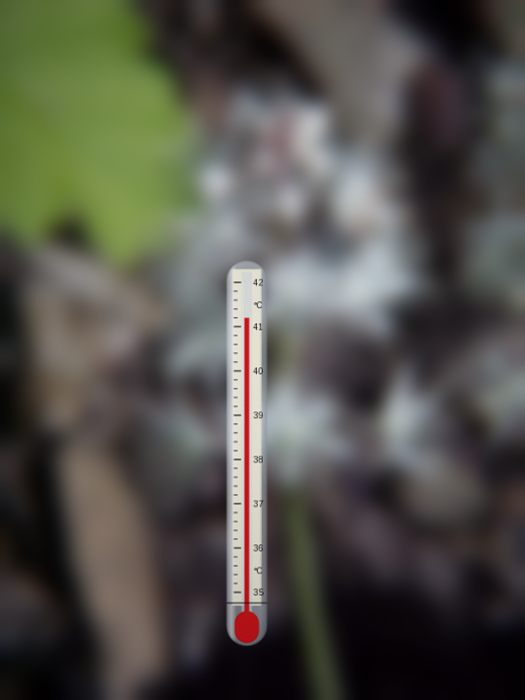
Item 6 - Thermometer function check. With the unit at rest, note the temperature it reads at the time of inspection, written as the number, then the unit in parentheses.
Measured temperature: 41.2 (°C)
